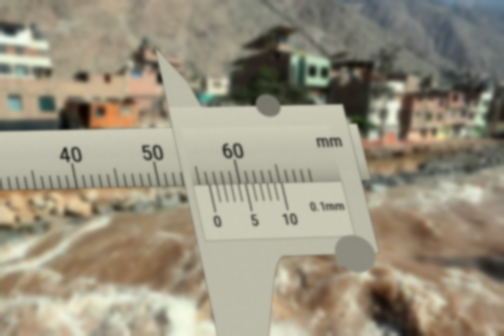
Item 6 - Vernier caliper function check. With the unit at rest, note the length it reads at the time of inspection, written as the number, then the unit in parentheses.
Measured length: 56.2 (mm)
